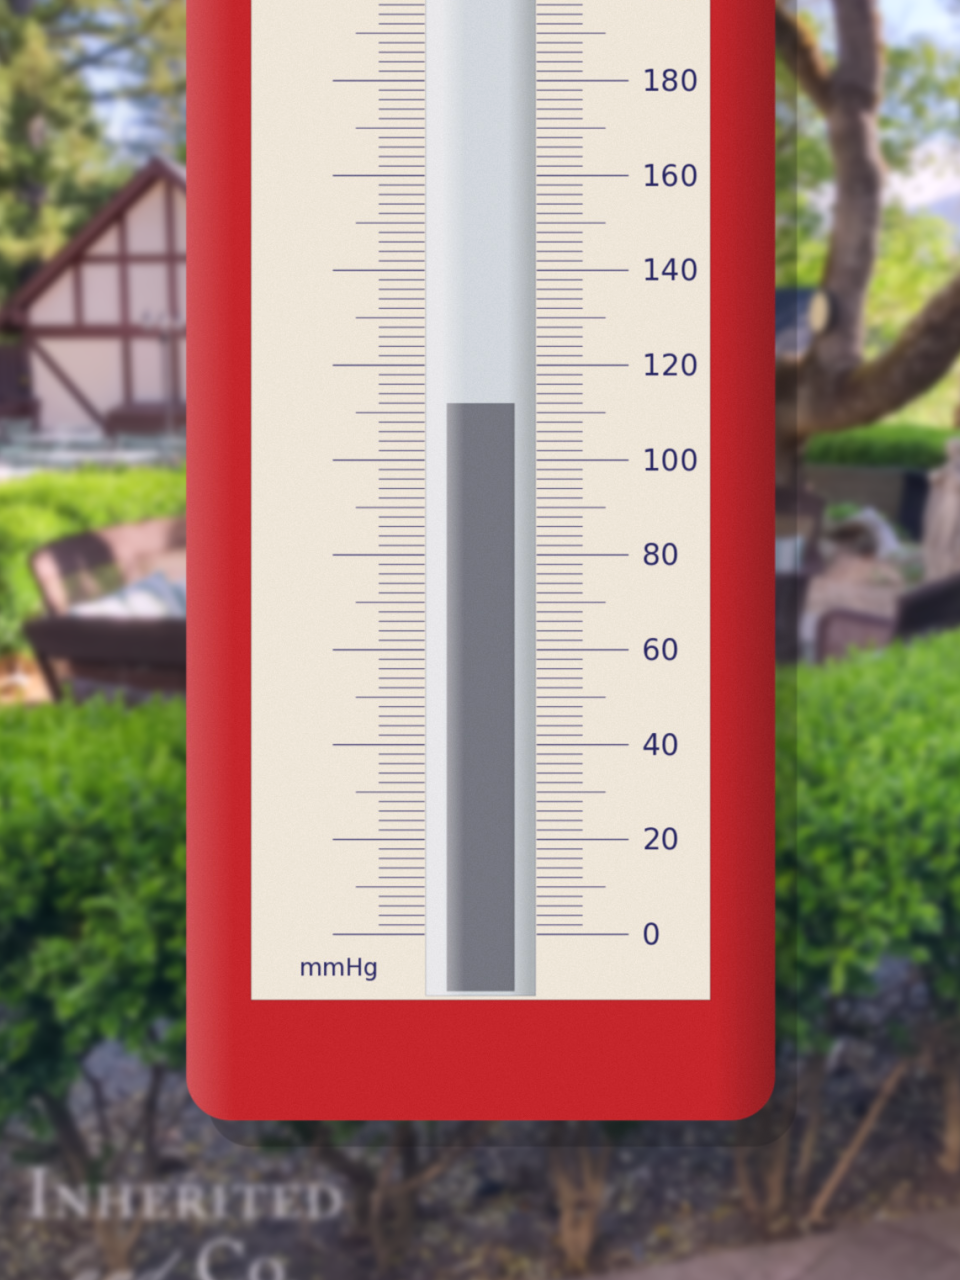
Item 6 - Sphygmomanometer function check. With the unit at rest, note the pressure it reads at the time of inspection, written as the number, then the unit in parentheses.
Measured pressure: 112 (mmHg)
